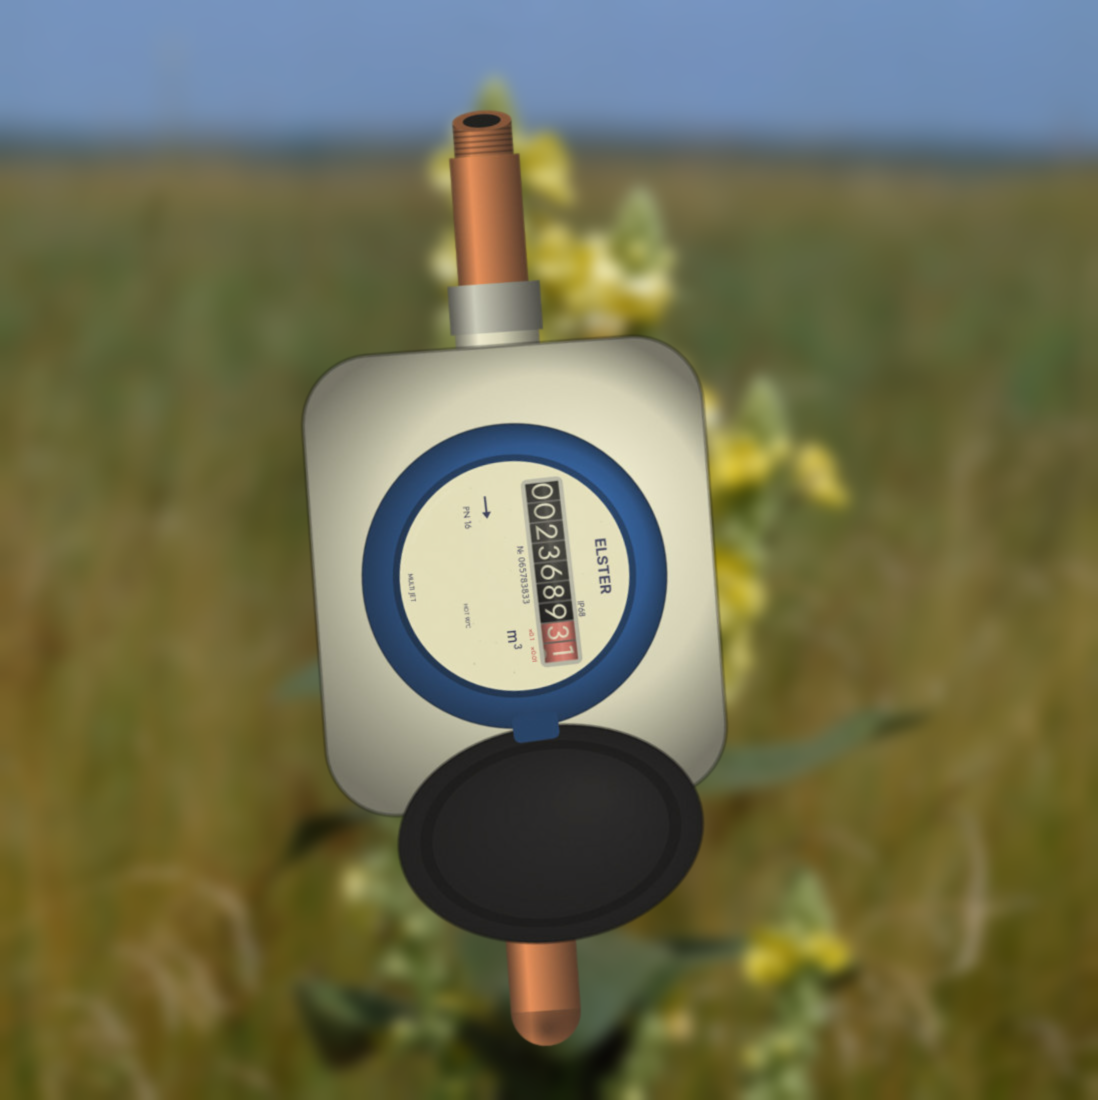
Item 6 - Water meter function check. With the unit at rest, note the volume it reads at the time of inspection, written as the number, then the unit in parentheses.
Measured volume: 23689.31 (m³)
